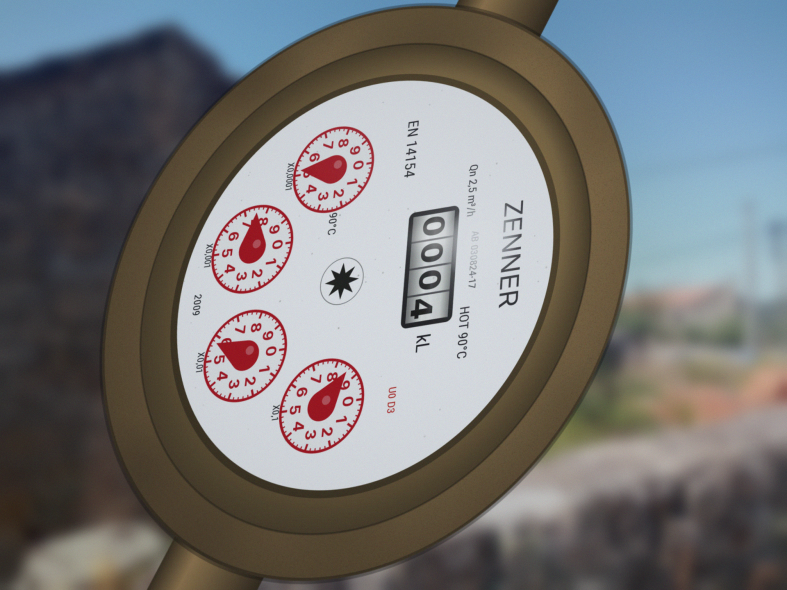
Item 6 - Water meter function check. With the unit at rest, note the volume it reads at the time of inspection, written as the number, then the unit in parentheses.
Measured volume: 3.8575 (kL)
